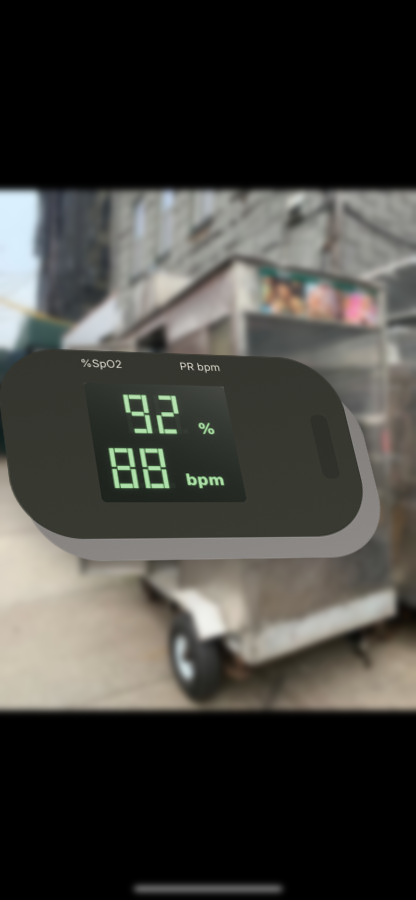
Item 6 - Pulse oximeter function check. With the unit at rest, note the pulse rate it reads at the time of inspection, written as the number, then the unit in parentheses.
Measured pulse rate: 88 (bpm)
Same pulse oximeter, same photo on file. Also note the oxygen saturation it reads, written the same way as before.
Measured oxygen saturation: 92 (%)
